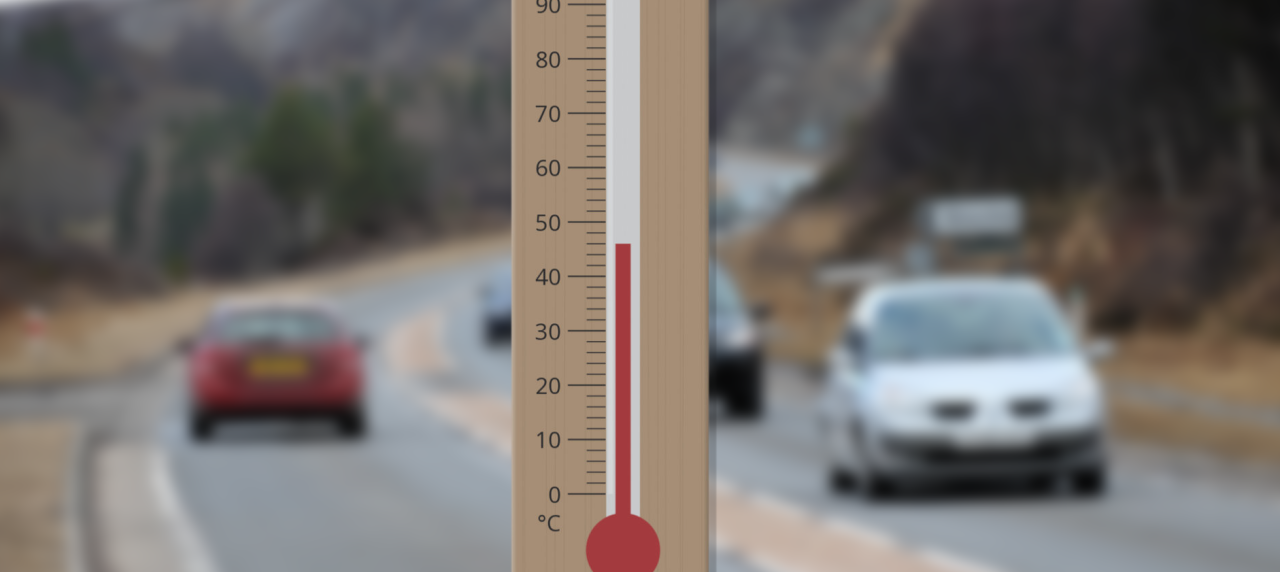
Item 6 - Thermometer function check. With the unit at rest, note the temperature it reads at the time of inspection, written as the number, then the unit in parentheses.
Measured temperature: 46 (°C)
